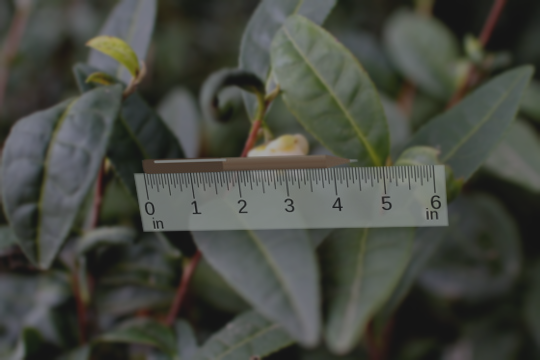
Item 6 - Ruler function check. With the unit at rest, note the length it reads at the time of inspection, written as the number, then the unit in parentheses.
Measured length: 4.5 (in)
